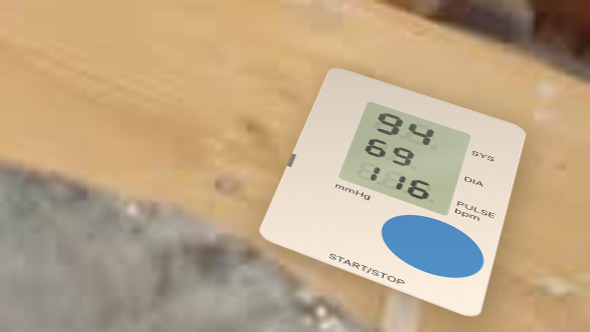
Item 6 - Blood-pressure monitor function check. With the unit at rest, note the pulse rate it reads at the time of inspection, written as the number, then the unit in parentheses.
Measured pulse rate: 116 (bpm)
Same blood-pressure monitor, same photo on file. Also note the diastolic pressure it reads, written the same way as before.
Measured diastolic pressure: 69 (mmHg)
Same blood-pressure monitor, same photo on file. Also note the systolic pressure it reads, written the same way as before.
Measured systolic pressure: 94 (mmHg)
